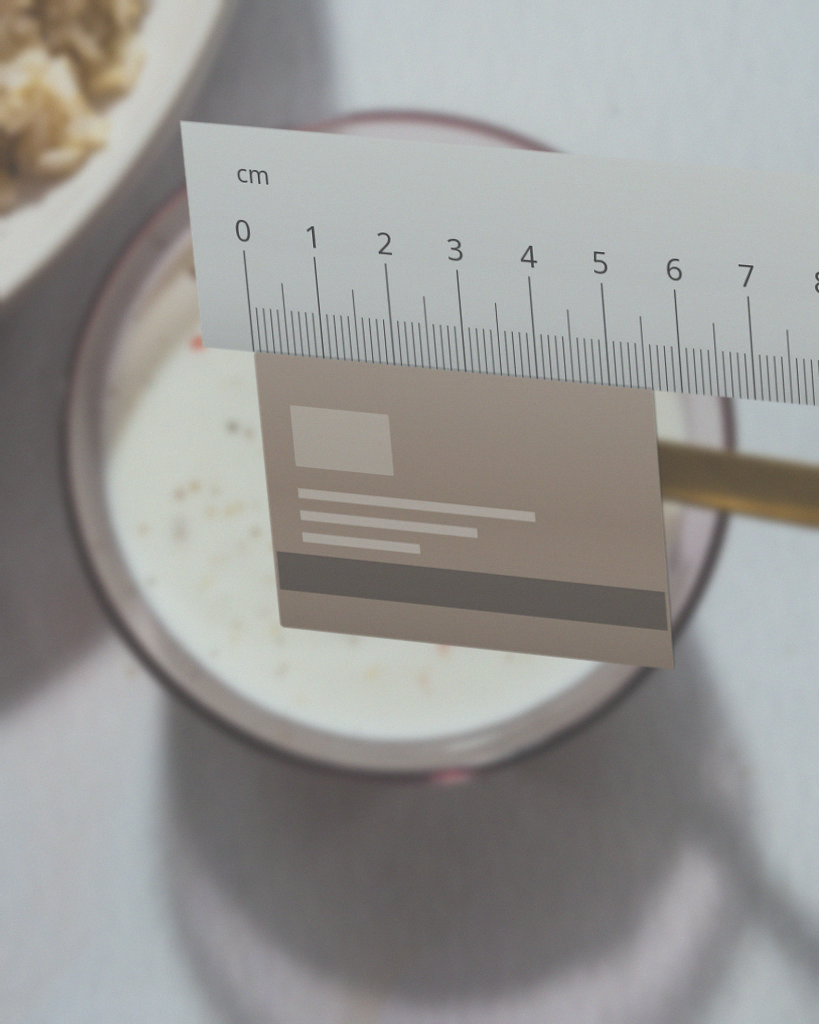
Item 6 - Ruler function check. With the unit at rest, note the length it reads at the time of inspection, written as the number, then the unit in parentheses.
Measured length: 5.6 (cm)
